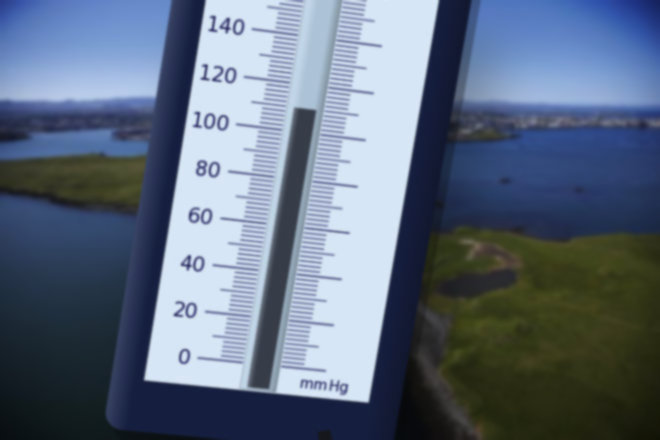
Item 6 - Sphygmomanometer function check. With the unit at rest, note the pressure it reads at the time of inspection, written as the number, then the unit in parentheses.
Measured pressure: 110 (mmHg)
